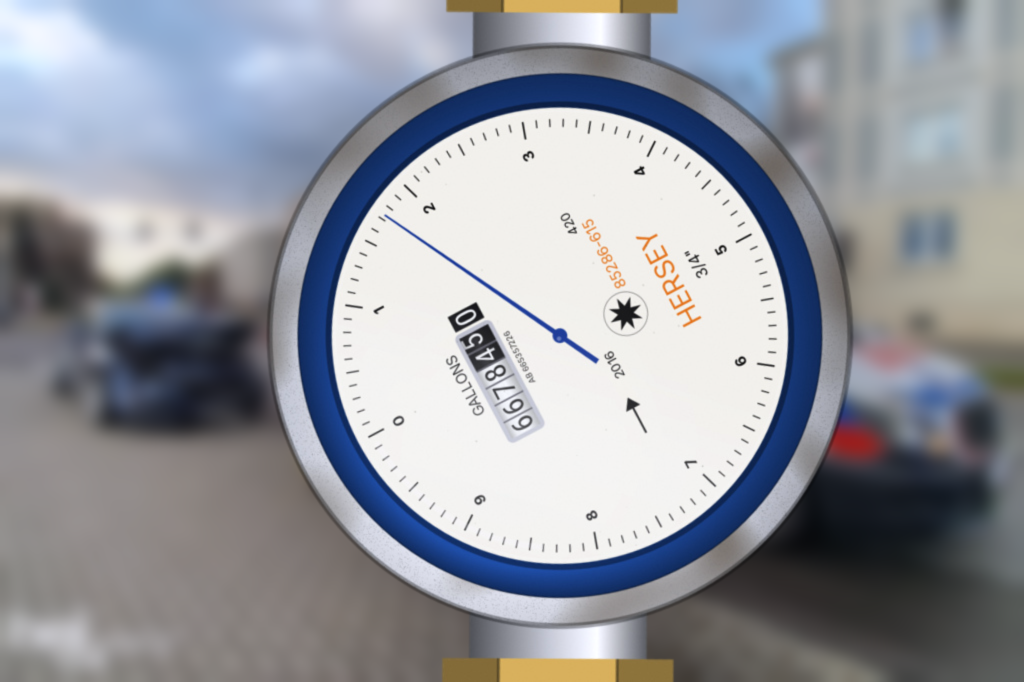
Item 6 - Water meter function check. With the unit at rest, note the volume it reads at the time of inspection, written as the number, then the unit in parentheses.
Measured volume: 6678451.7 (gal)
